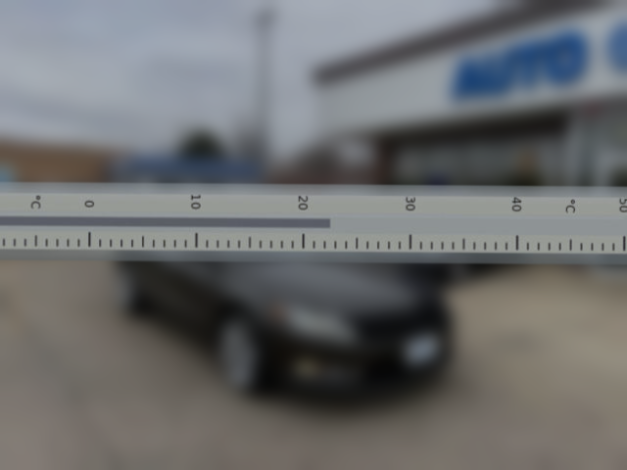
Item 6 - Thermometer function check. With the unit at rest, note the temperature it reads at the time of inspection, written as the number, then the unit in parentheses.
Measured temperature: 22.5 (°C)
